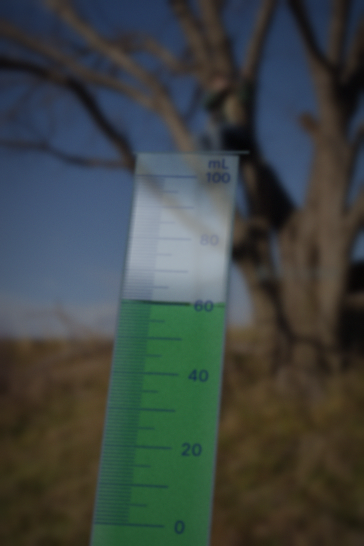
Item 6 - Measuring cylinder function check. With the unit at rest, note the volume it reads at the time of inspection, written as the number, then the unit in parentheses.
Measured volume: 60 (mL)
